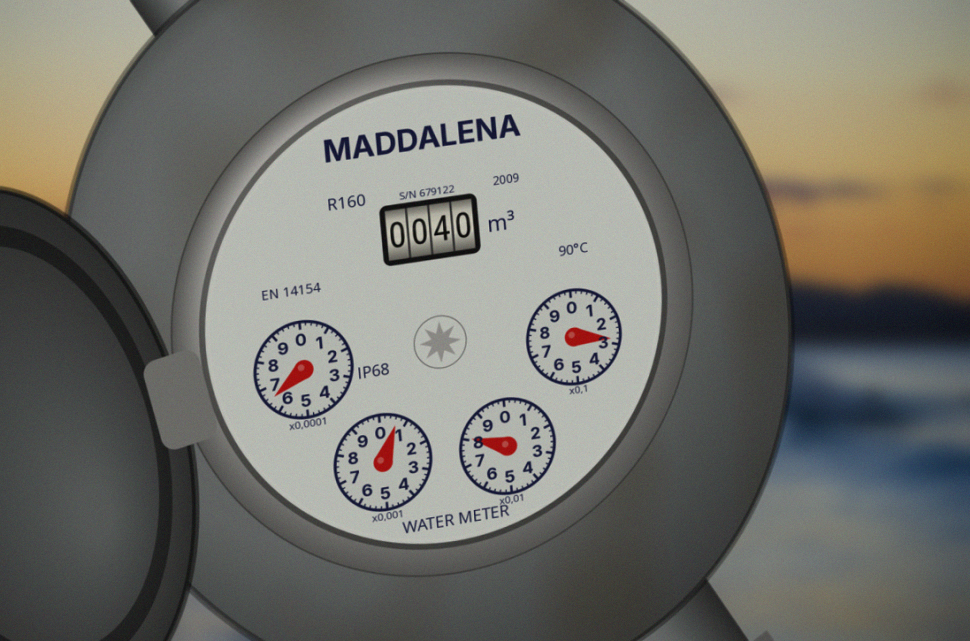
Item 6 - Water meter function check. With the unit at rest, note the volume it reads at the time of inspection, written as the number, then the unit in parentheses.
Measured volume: 40.2806 (m³)
